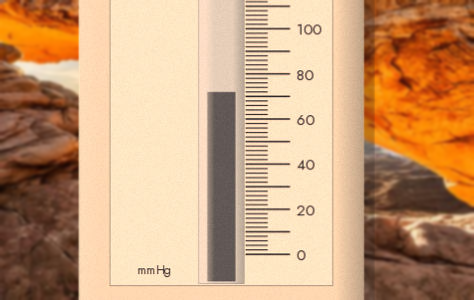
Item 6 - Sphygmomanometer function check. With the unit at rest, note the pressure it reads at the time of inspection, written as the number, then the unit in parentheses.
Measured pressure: 72 (mmHg)
